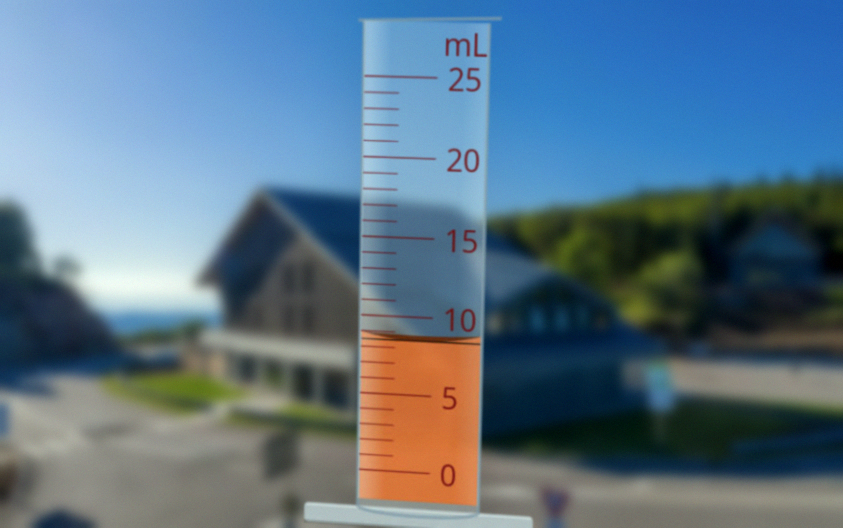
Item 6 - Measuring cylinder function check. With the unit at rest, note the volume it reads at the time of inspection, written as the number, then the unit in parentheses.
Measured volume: 8.5 (mL)
